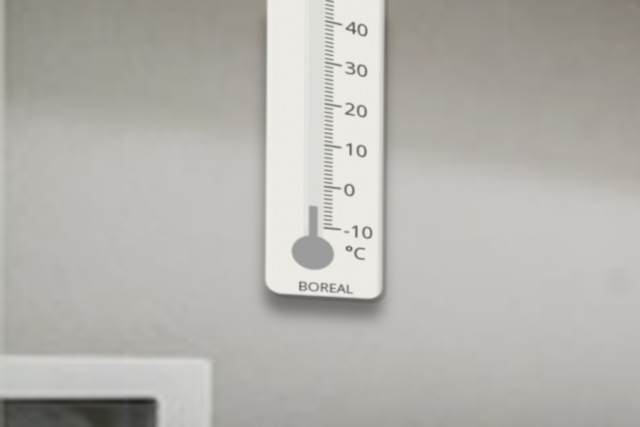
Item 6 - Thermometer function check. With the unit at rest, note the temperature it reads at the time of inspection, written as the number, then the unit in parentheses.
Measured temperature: -5 (°C)
